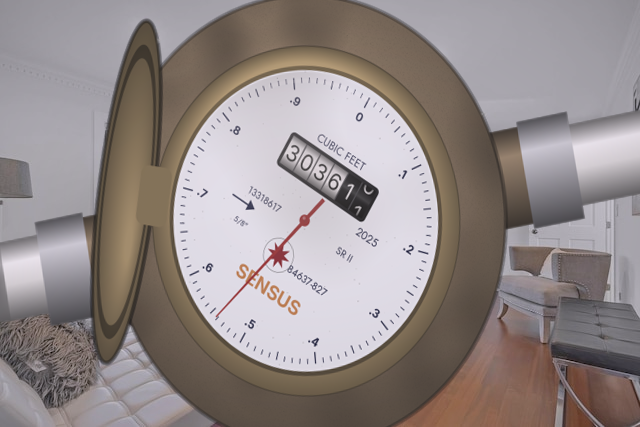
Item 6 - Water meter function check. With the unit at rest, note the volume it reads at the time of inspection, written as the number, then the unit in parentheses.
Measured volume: 303610.54 (ft³)
